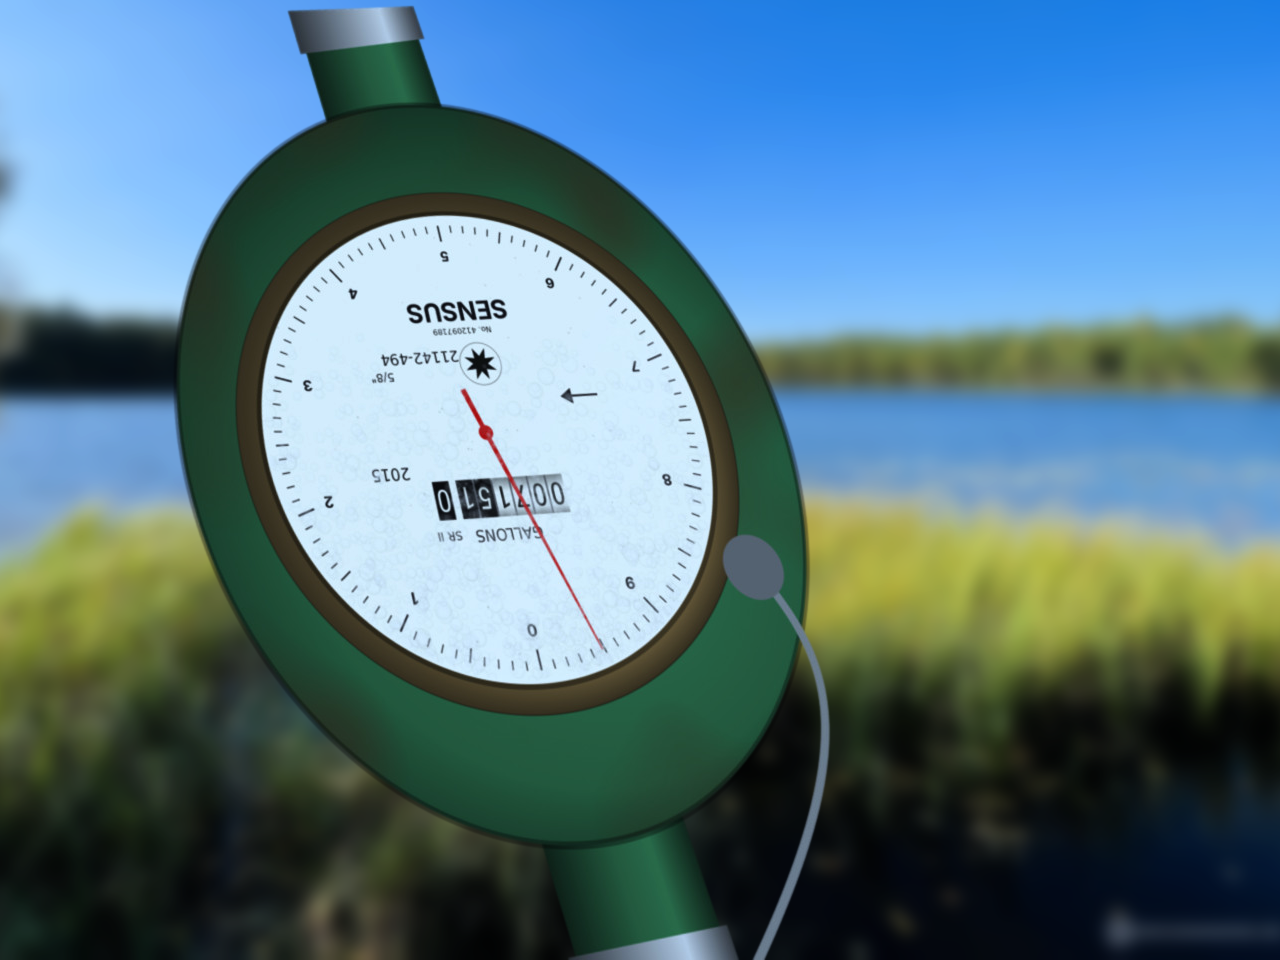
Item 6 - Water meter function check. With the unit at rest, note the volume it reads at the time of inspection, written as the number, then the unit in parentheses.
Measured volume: 71509.5 (gal)
